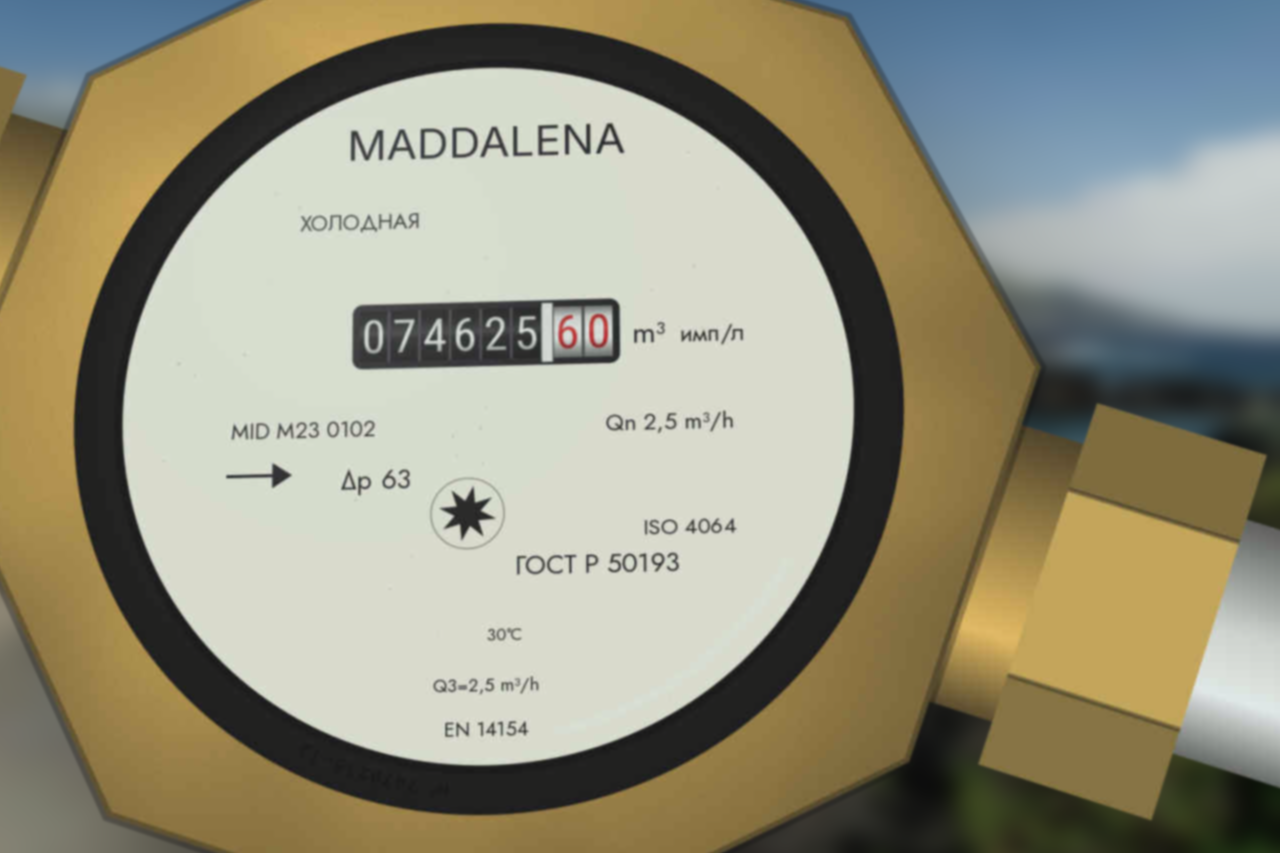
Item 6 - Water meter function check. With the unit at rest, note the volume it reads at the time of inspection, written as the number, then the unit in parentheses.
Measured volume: 74625.60 (m³)
